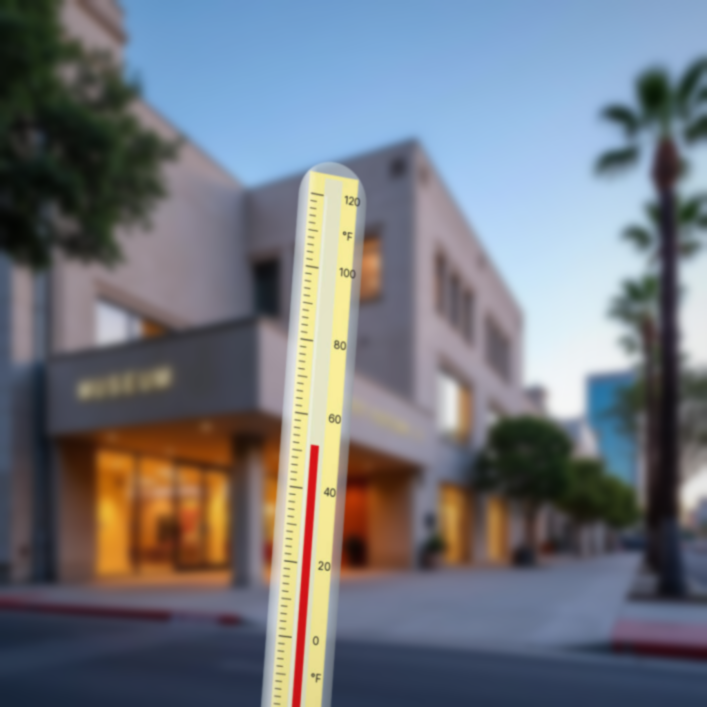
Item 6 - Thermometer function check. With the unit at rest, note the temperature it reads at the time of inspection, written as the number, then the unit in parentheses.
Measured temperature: 52 (°F)
